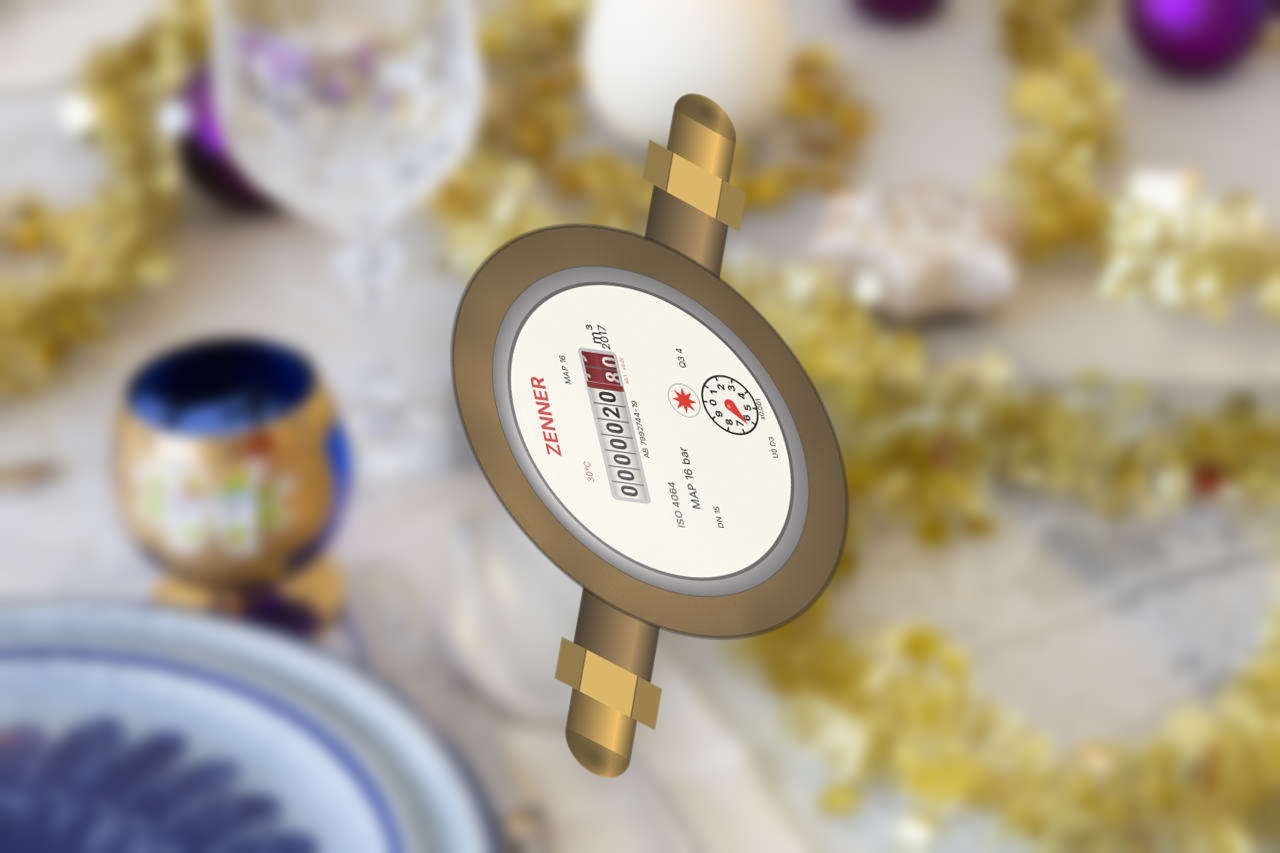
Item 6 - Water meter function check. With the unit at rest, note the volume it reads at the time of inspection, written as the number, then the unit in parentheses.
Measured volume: 20.796 (m³)
